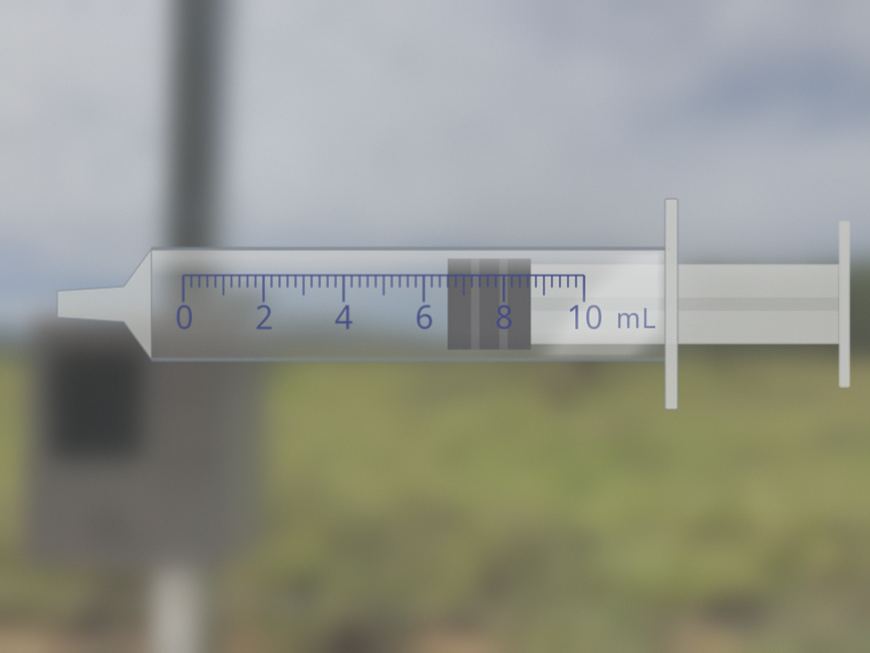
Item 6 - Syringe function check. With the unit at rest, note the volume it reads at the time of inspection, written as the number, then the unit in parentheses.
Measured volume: 6.6 (mL)
